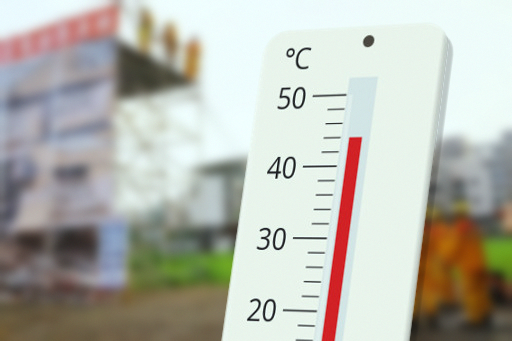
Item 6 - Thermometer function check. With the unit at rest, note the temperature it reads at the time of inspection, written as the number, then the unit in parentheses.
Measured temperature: 44 (°C)
